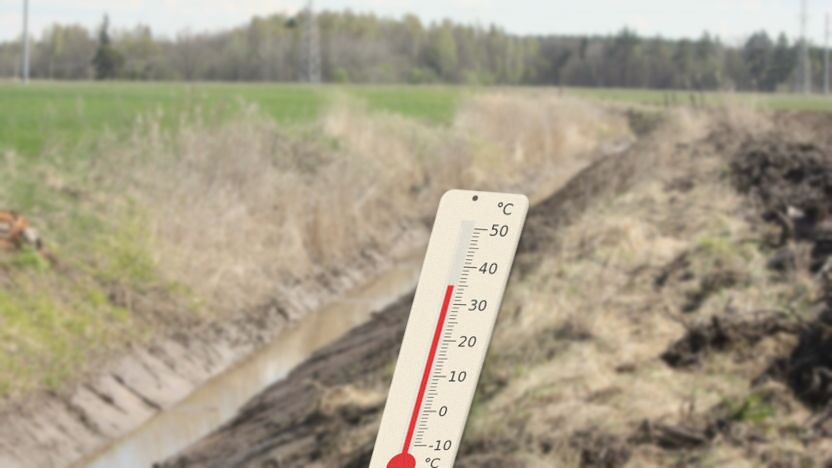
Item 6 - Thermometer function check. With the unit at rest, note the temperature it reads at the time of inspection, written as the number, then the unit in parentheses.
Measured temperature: 35 (°C)
